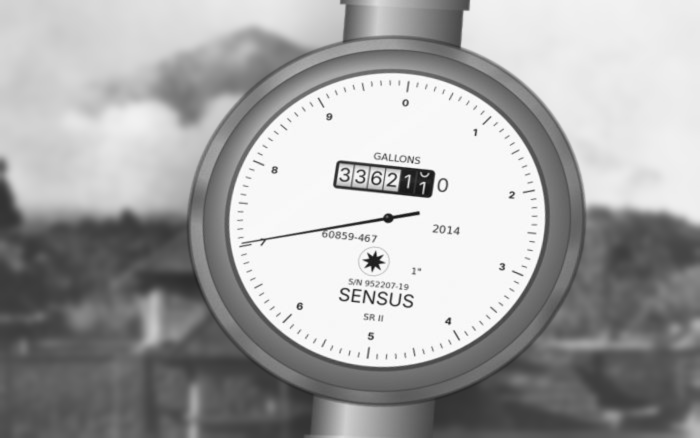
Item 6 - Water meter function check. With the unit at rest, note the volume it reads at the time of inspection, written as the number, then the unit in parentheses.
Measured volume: 3362107.0 (gal)
